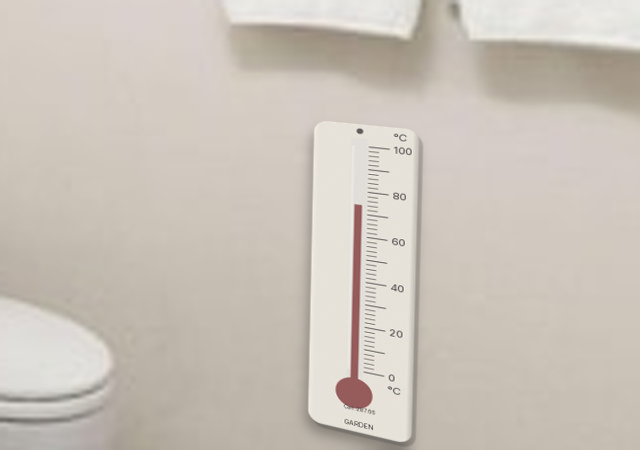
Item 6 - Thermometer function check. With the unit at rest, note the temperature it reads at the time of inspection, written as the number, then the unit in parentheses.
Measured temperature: 74 (°C)
